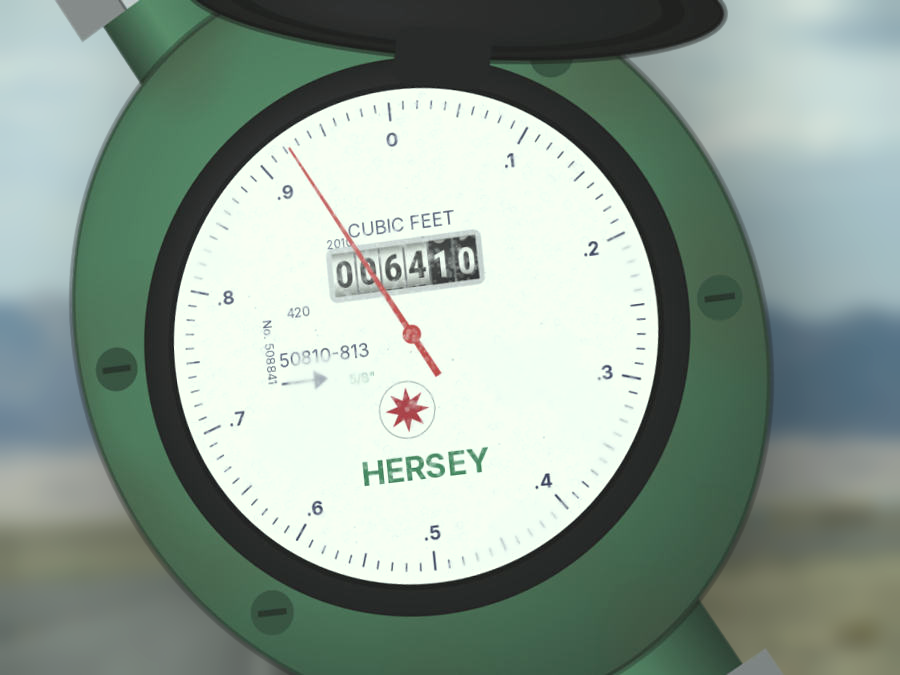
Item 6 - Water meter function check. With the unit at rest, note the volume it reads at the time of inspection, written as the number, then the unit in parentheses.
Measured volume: 6409.92 (ft³)
